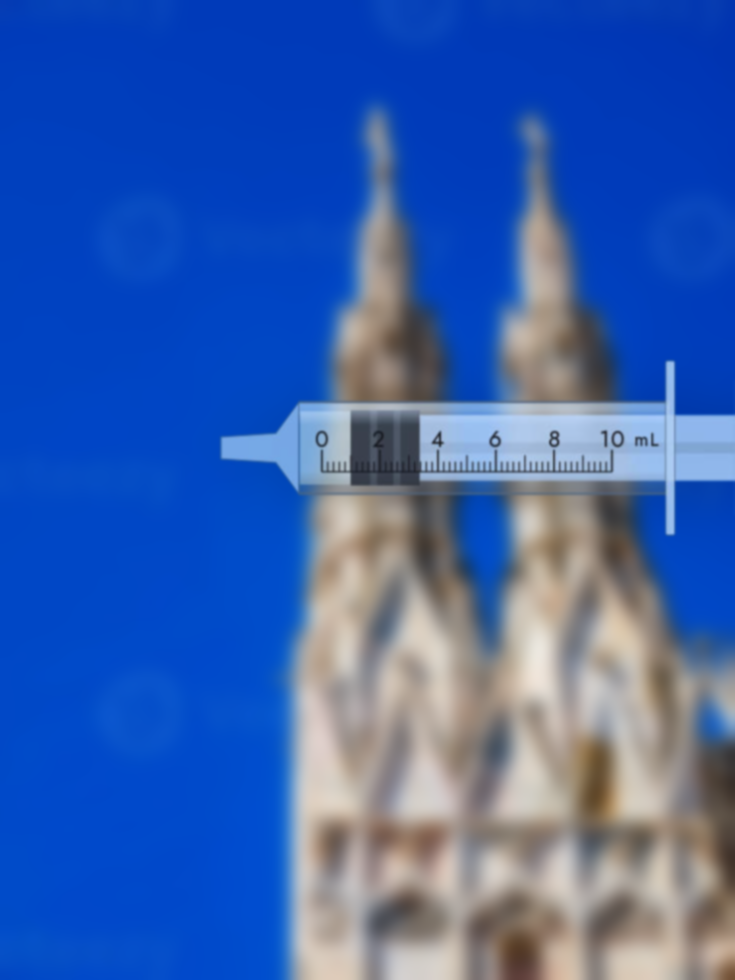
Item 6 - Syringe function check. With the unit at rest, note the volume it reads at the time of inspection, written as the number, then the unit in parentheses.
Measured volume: 1 (mL)
